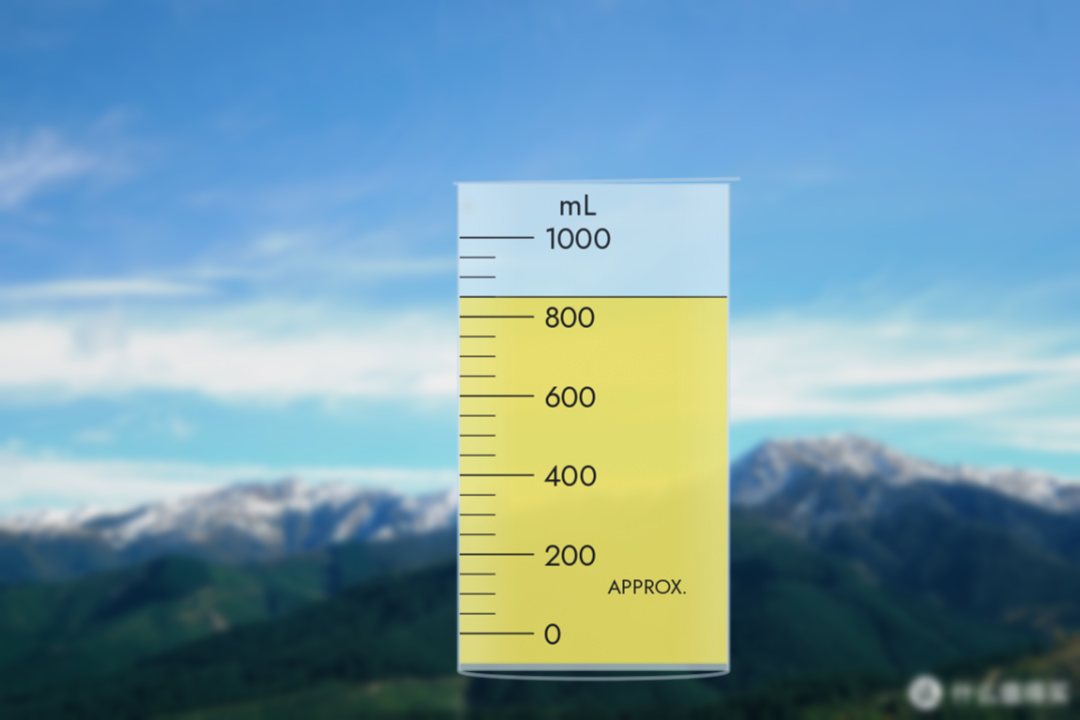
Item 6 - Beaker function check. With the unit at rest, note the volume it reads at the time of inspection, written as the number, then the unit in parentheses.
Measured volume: 850 (mL)
